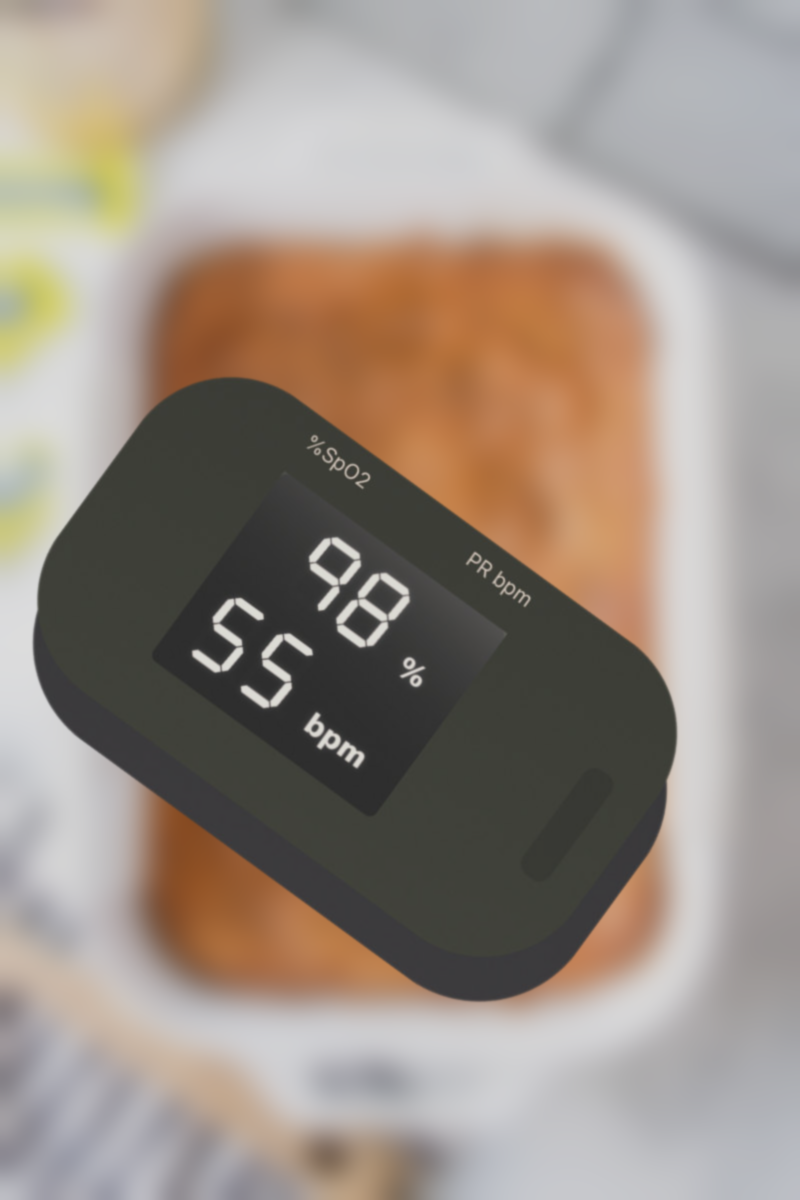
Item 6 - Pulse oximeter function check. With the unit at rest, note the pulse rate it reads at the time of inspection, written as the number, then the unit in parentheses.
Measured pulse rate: 55 (bpm)
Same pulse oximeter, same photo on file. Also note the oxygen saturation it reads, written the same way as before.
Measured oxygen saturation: 98 (%)
